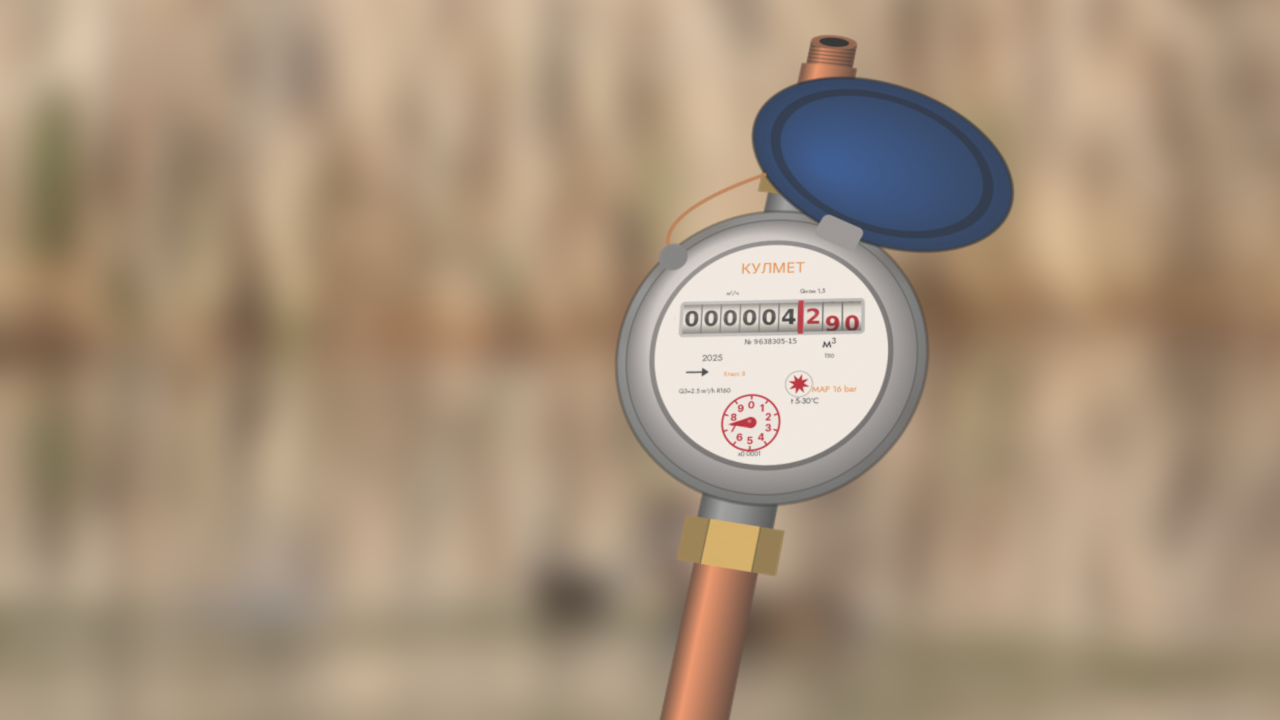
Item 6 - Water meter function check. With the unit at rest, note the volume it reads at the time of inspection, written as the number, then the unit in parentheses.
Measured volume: 4.2897 (m³)
